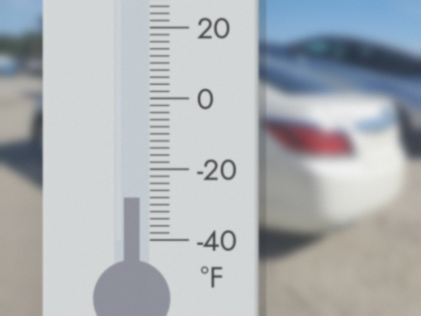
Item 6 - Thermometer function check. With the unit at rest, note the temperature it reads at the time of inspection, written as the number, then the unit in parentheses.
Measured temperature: -28 (°F)
